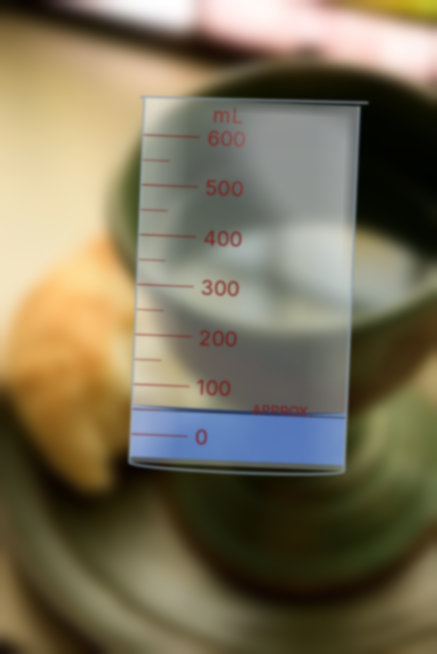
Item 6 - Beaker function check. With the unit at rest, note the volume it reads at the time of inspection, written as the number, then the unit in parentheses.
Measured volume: 50 (mL)
